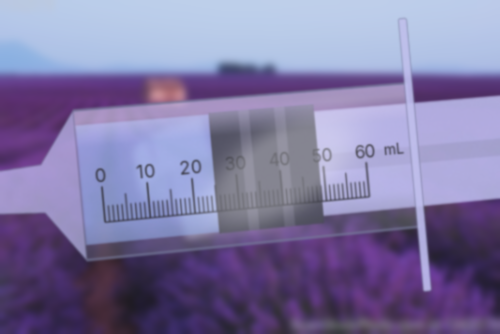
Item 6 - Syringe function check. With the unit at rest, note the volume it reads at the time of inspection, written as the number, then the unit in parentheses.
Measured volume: 25 (mL)
